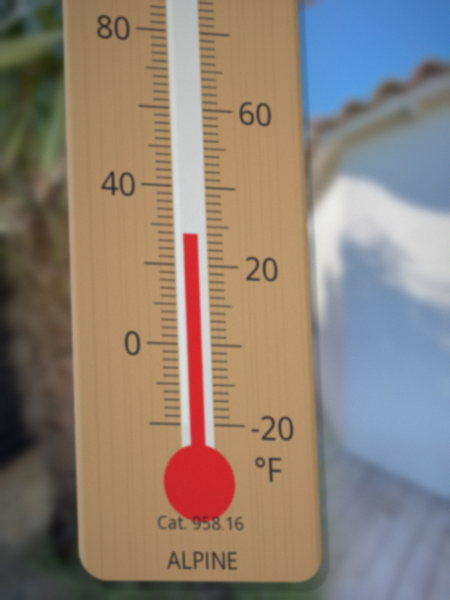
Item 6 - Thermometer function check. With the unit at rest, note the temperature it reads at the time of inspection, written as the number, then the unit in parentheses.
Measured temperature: 28 (°F)
